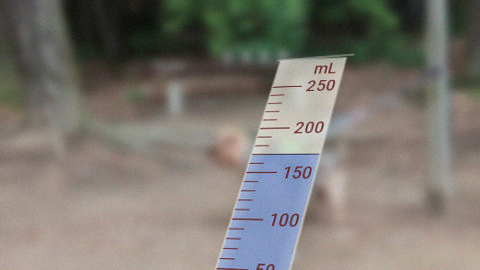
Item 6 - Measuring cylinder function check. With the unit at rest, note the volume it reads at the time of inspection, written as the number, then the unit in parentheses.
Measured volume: 170 (mL)
